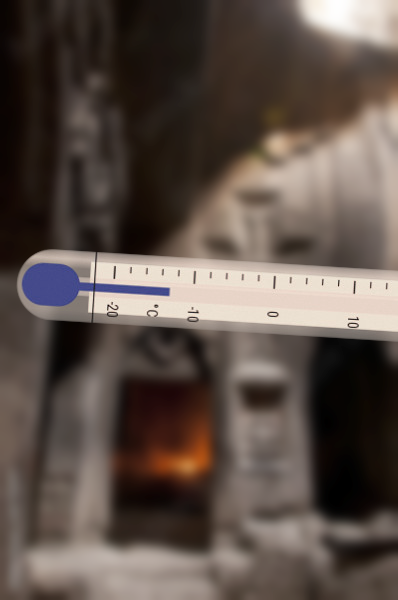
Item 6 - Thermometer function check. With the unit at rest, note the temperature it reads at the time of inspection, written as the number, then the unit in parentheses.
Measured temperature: -13 (°C)
